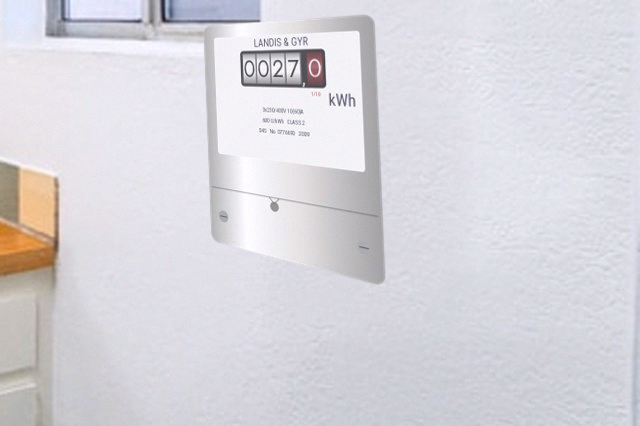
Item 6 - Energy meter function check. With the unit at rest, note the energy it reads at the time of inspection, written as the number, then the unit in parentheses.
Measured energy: 27.0 (kWh)
